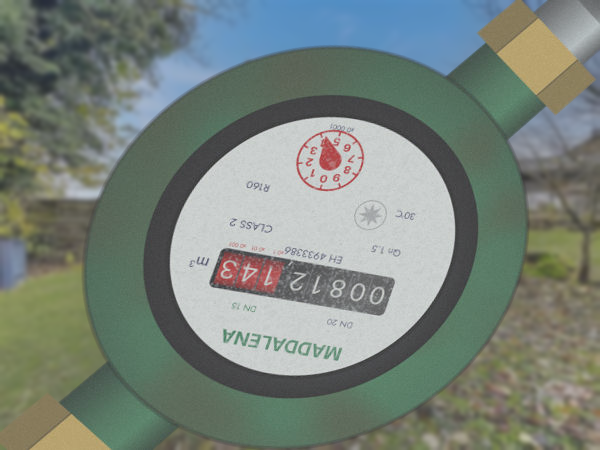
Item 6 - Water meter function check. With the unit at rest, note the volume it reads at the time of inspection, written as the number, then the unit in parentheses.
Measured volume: 812.1434 (m³)
